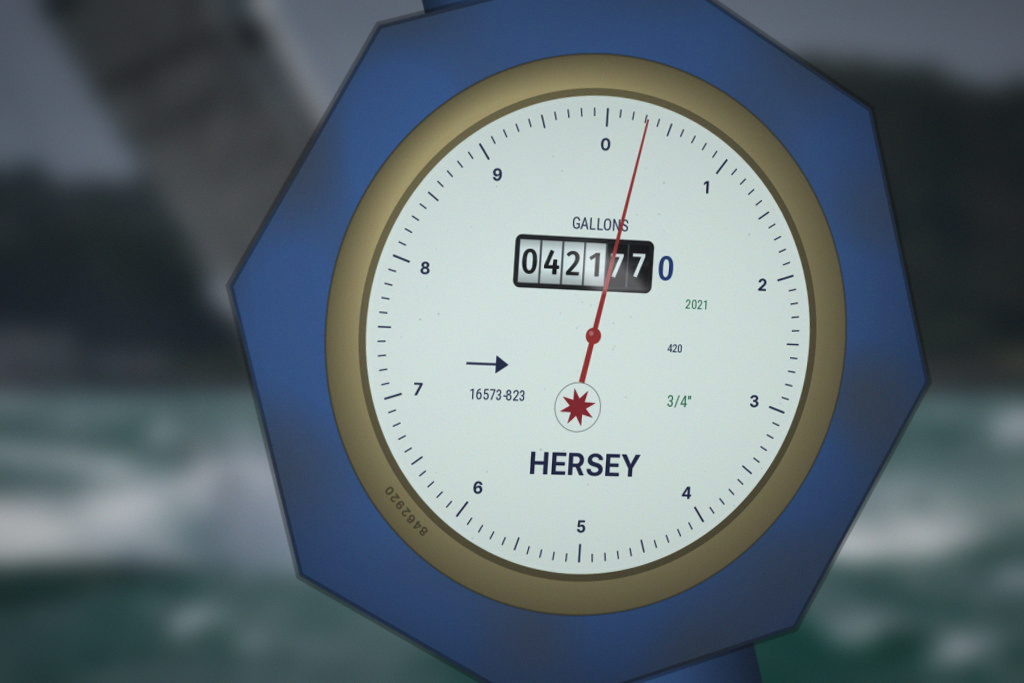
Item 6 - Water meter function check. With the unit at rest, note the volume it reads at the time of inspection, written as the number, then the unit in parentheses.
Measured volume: 421770.3 (gal)
